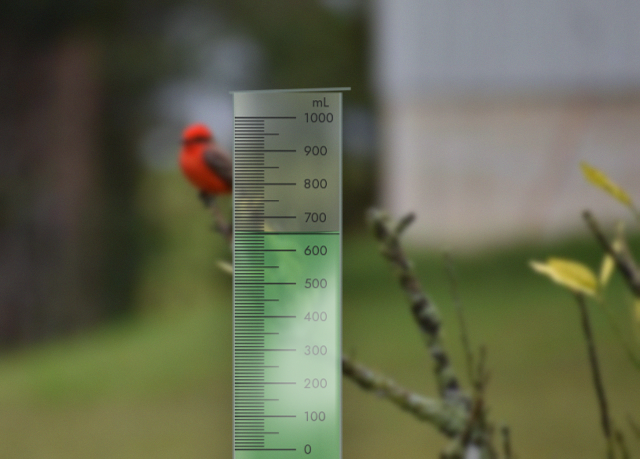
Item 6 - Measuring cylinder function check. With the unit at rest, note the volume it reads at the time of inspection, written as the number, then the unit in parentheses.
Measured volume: 650 (mL)
